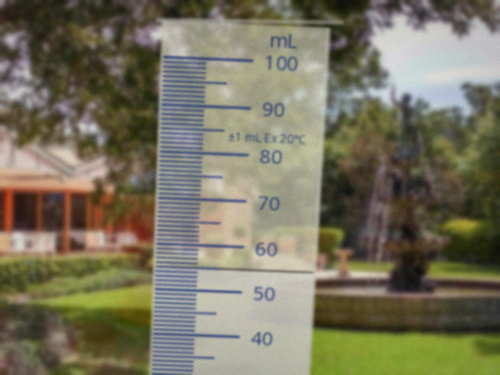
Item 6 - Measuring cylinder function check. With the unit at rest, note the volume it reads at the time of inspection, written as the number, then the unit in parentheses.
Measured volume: 55 (mL)
